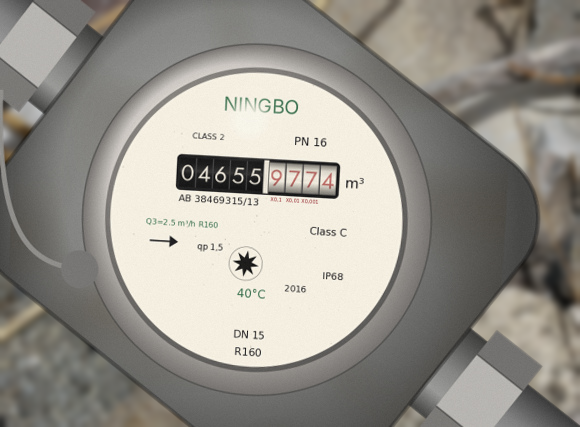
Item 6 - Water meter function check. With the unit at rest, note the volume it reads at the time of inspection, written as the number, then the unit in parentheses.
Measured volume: 4655.9774 (m³)
